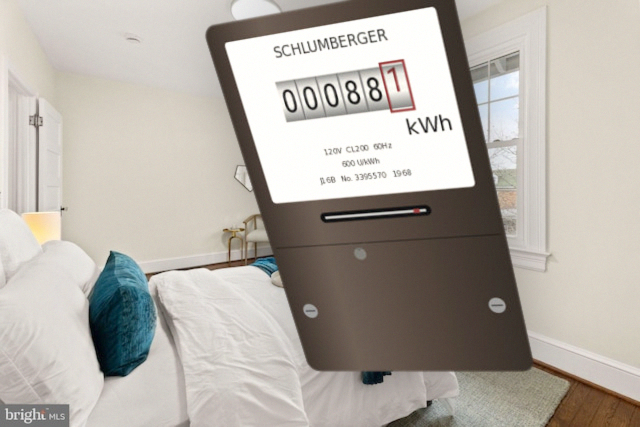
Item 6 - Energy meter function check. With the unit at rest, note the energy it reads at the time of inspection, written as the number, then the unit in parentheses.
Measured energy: 88.1 (kWh)
